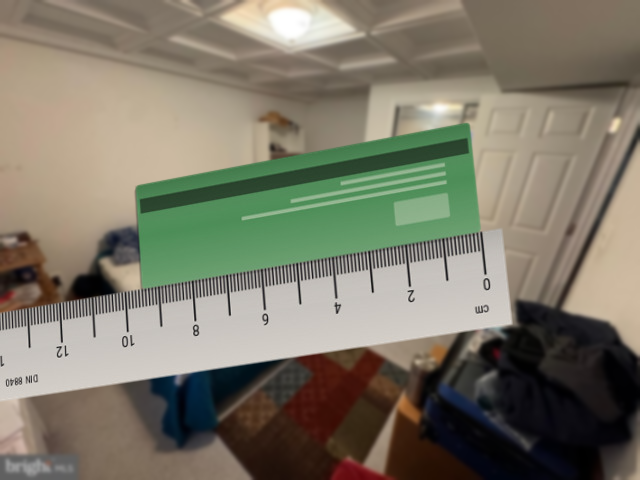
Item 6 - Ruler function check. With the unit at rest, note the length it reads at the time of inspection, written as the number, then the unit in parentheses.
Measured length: 9.5 (cm)
